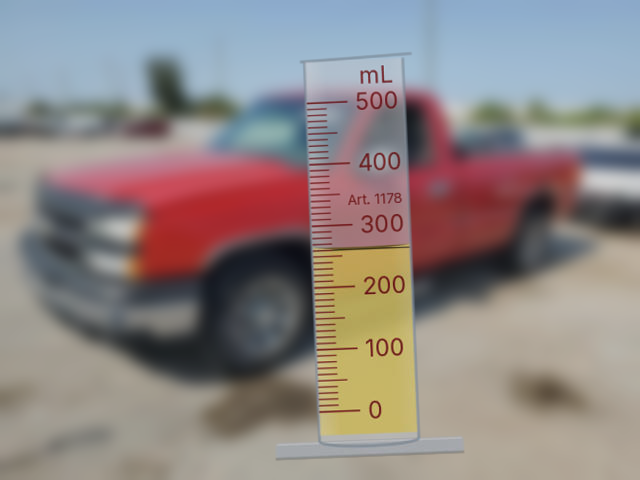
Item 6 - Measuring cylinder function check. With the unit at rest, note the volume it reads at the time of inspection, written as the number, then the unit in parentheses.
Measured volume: 260 (mL)
